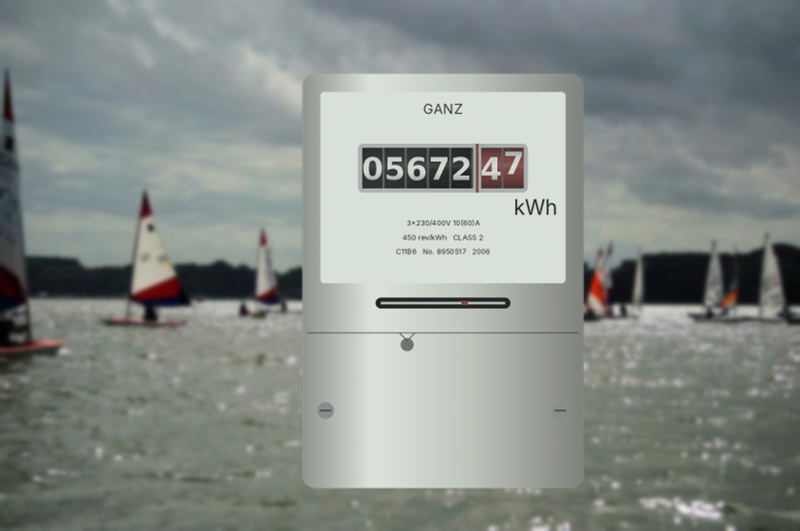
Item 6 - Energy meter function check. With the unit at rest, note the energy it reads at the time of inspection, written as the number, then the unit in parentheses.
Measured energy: 5672.47 (kWh)
